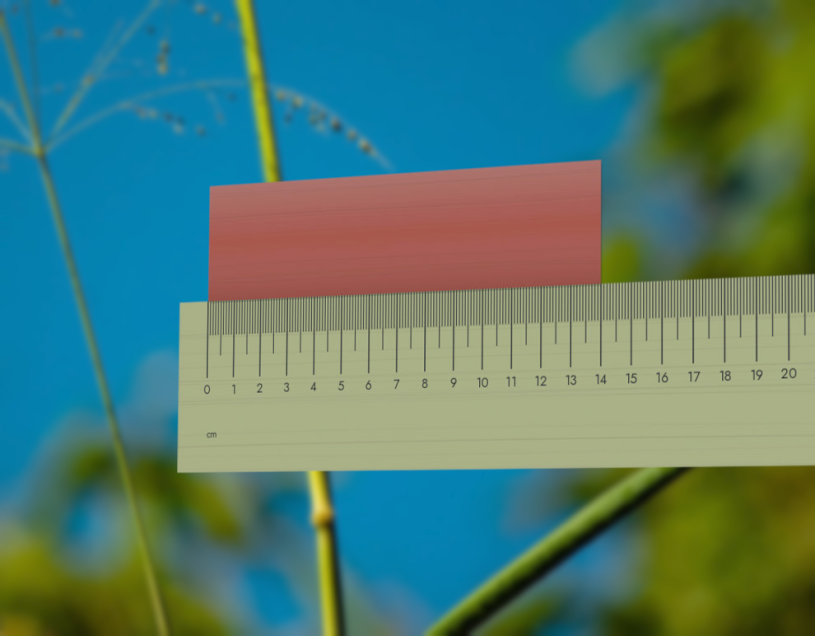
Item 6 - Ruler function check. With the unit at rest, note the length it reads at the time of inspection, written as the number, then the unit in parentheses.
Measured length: 14 (cm)
